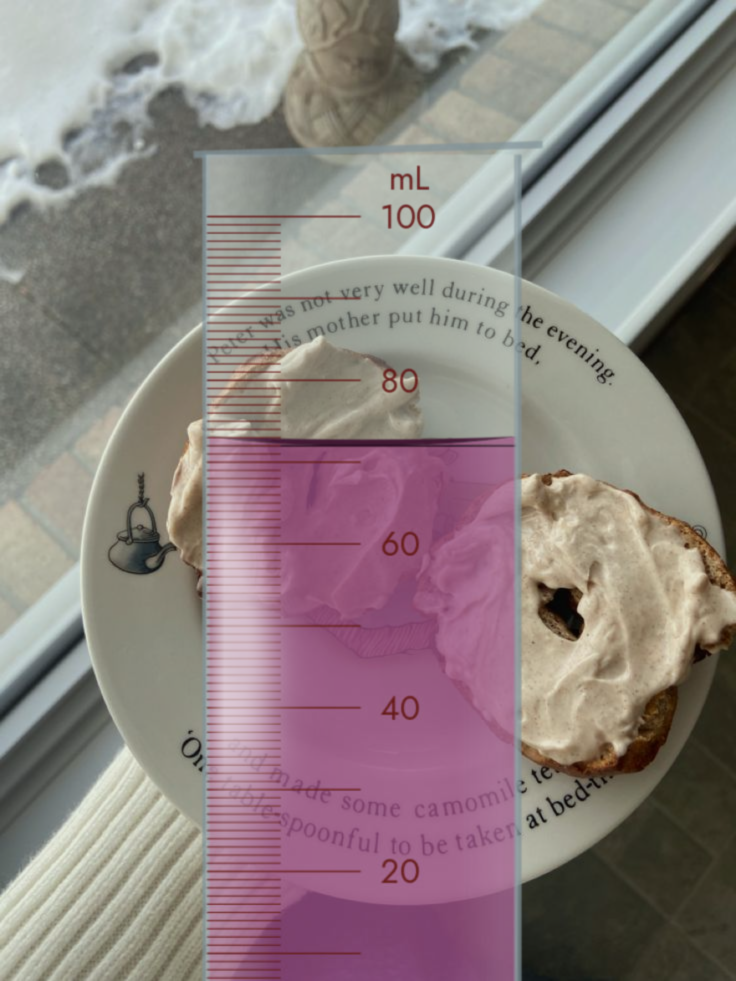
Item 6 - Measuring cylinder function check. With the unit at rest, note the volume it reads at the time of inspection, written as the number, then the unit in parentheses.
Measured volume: 72 (mL)
